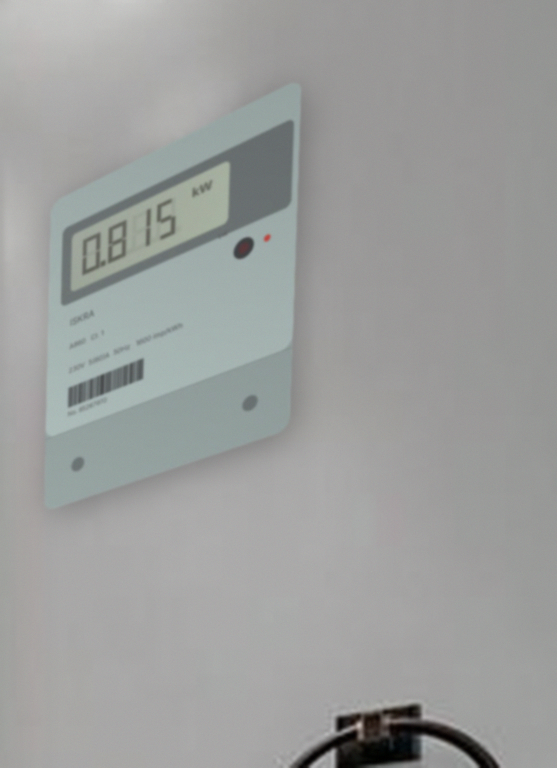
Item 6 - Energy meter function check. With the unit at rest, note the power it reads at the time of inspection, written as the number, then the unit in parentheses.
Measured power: 0.815 (kW)
